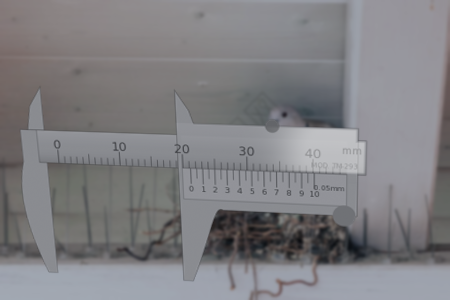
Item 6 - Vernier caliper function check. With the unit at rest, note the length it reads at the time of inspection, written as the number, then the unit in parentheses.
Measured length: 21.2 (mm)
